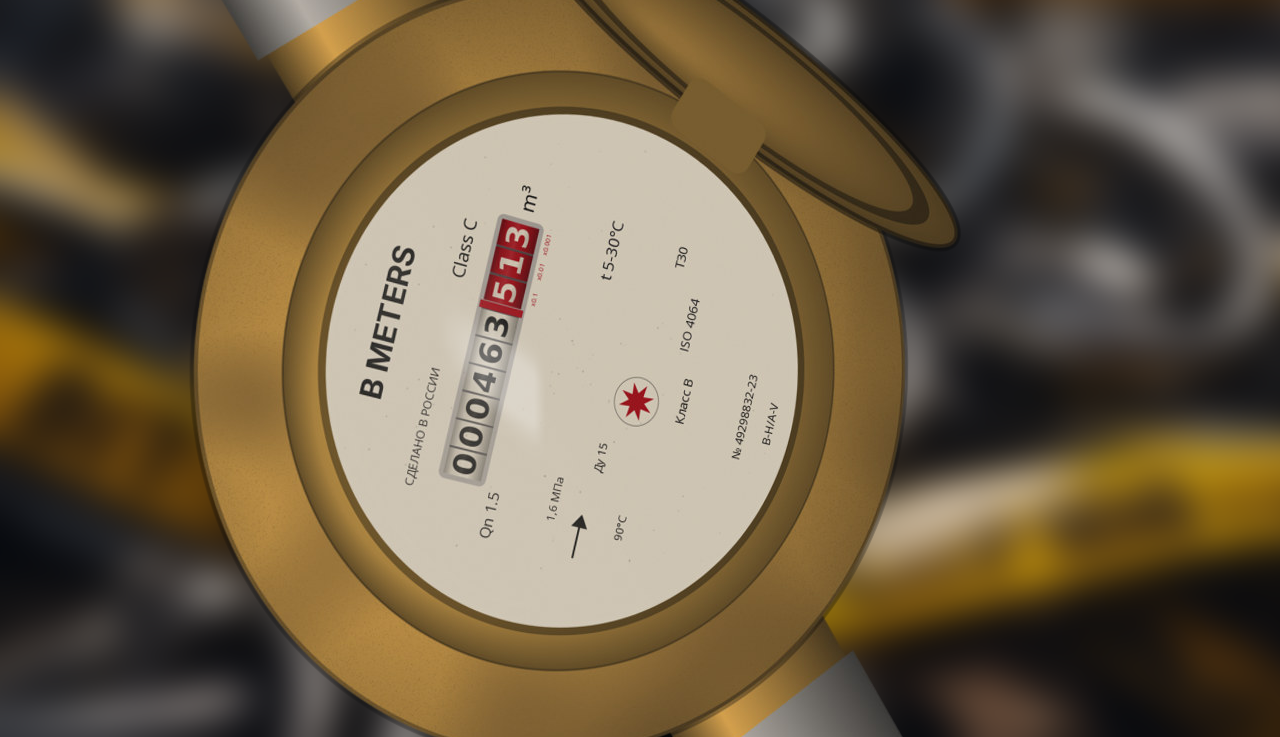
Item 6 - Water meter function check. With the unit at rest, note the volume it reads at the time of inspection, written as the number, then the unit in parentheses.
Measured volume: 463.513 (m³)
